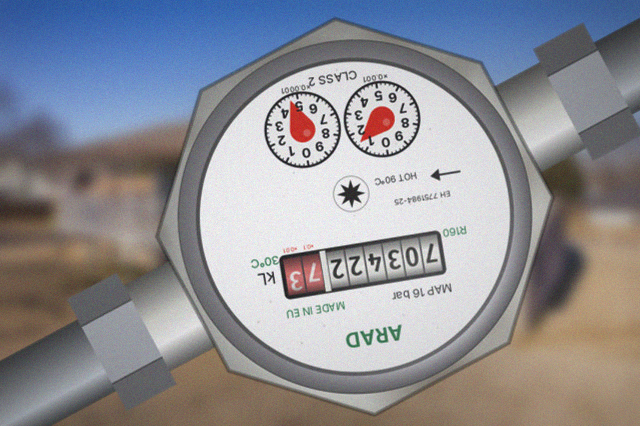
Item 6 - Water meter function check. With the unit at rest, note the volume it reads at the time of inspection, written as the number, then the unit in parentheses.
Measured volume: 703422.7314 (kL)
